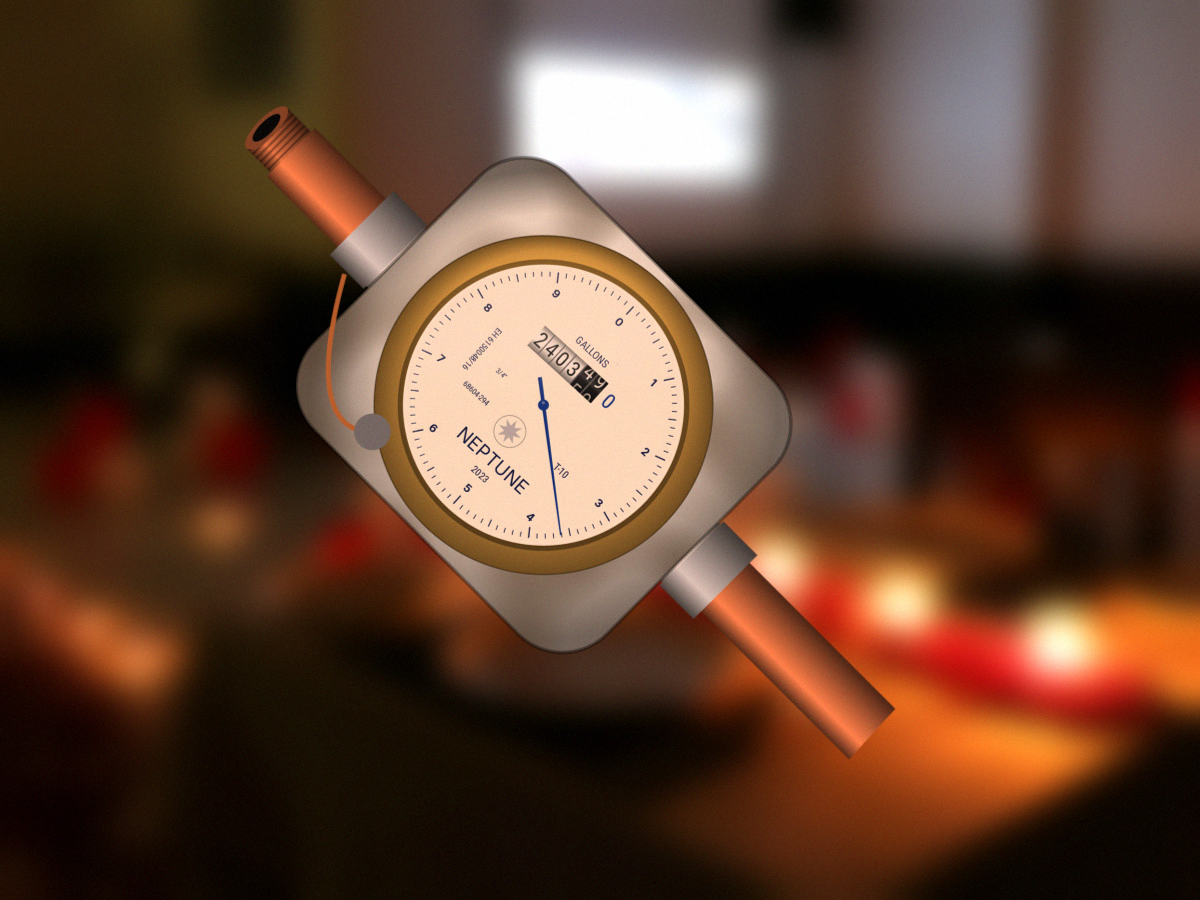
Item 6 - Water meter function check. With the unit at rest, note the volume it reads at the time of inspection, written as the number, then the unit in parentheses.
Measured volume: 2403493.6 (gal)
